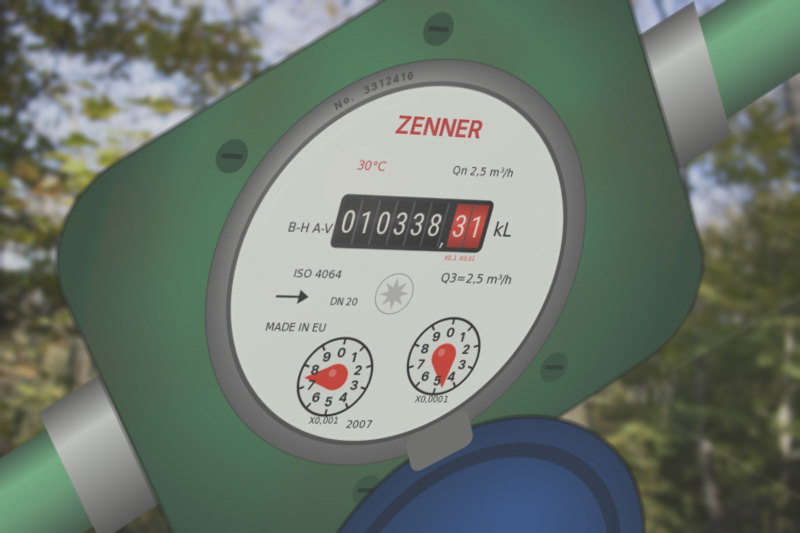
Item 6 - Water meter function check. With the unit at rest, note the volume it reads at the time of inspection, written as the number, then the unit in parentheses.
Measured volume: 10338.3174 (kL)
